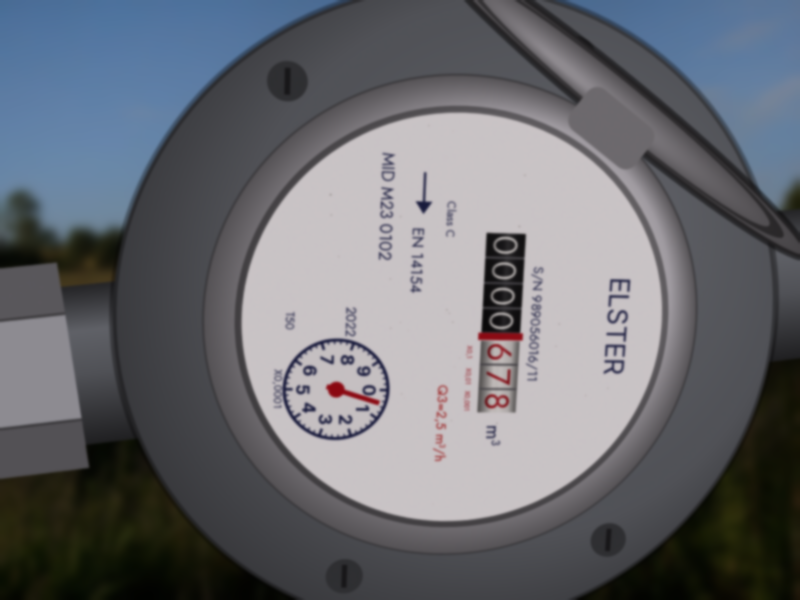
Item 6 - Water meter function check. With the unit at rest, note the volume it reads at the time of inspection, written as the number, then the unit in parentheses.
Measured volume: 0.6780 (m³)
